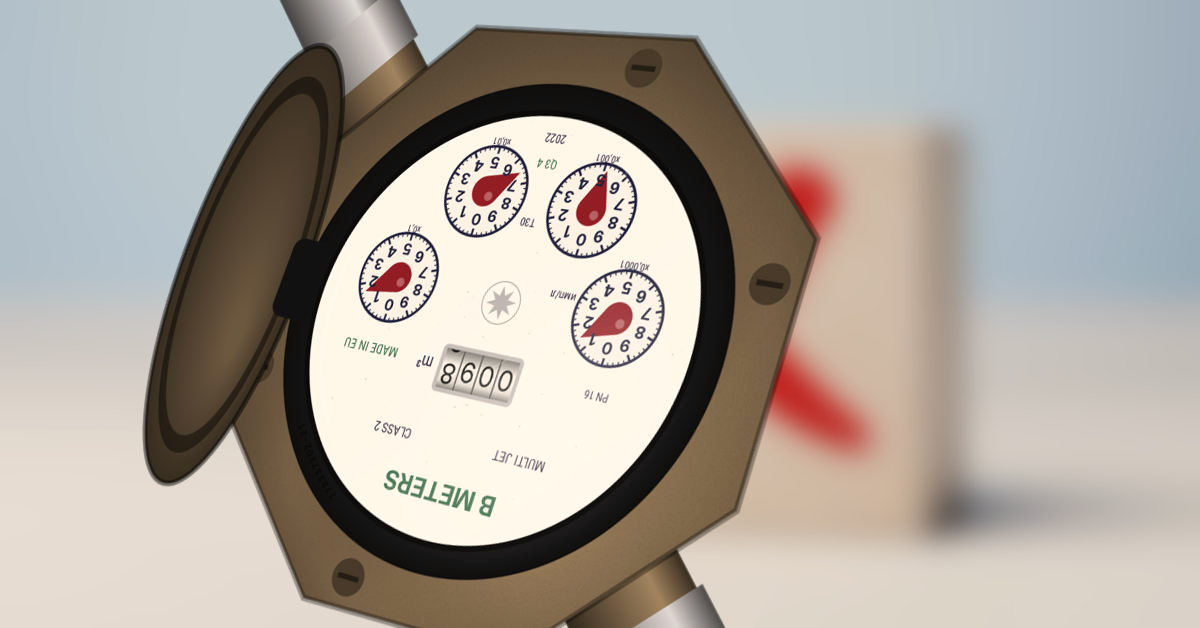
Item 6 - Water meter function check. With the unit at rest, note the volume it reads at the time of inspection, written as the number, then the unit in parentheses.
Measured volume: 98.1651 (m³)
